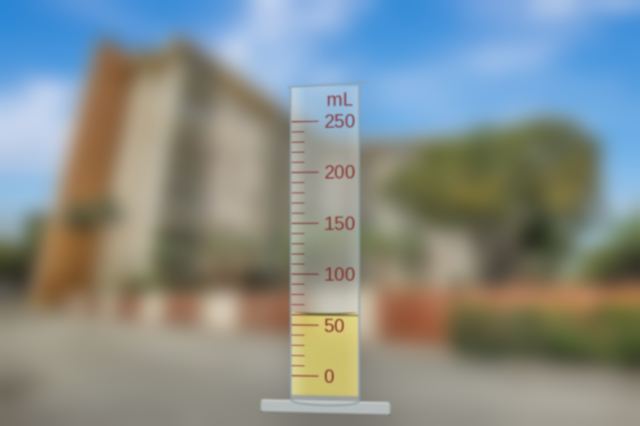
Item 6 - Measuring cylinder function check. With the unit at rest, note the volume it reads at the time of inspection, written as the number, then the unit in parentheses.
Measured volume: 60 (mL)
